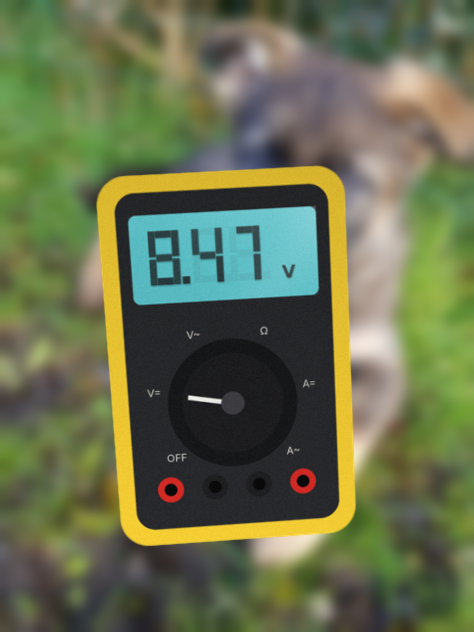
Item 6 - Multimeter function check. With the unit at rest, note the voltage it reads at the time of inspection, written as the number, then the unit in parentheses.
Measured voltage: 8.47 (V)
